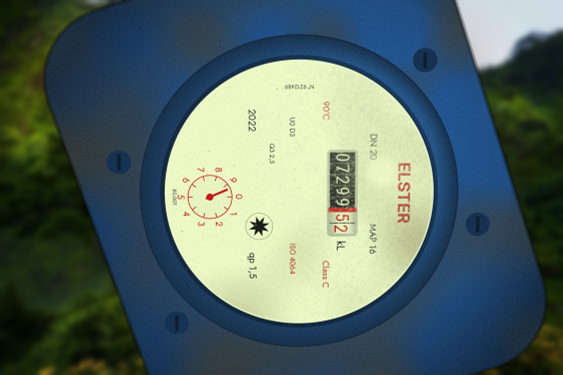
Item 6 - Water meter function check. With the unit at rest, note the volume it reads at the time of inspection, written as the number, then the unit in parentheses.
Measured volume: 7299.519 (kL)
